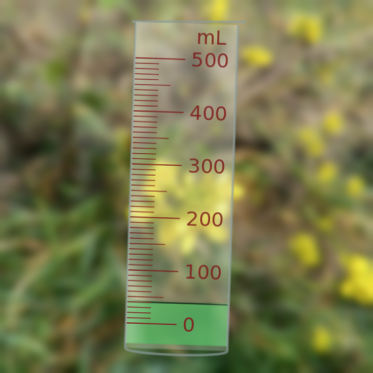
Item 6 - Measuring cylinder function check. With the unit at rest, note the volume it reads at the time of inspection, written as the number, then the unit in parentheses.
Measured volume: 40 (mL)
